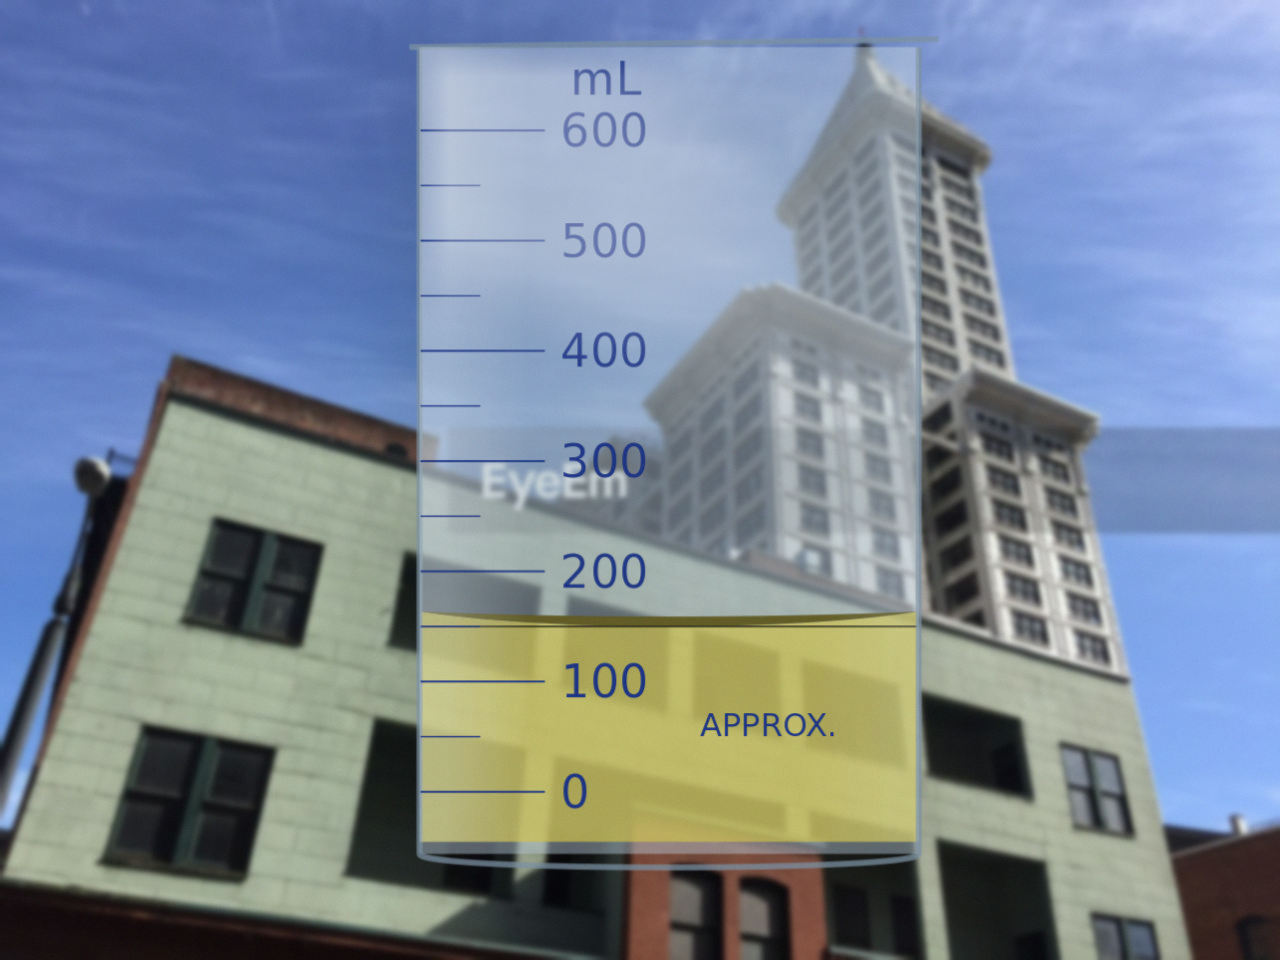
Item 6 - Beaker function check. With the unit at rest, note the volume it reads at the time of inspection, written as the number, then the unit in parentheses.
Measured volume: 150 (mL)
